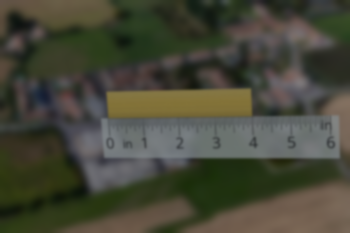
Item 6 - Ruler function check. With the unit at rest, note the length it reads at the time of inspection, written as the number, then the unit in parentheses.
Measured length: 4 (in)
